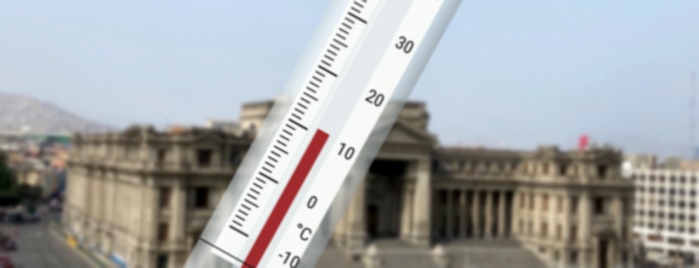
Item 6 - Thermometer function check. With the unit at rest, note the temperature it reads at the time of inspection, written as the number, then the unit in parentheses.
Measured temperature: 11 (°C)
